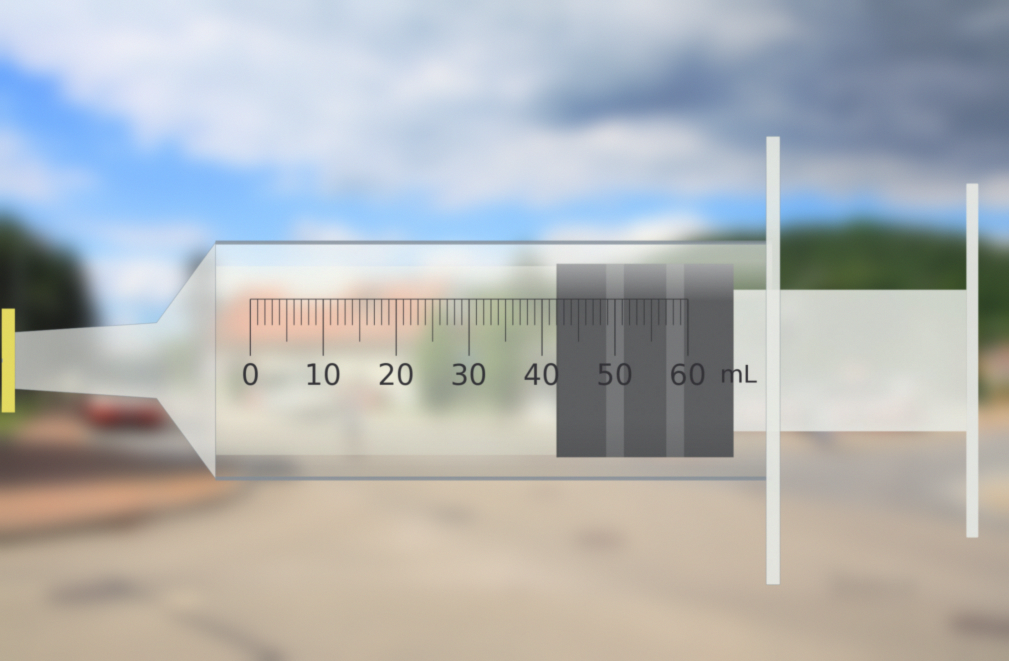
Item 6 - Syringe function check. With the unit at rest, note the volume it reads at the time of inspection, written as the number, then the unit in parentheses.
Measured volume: 42 (mL)
